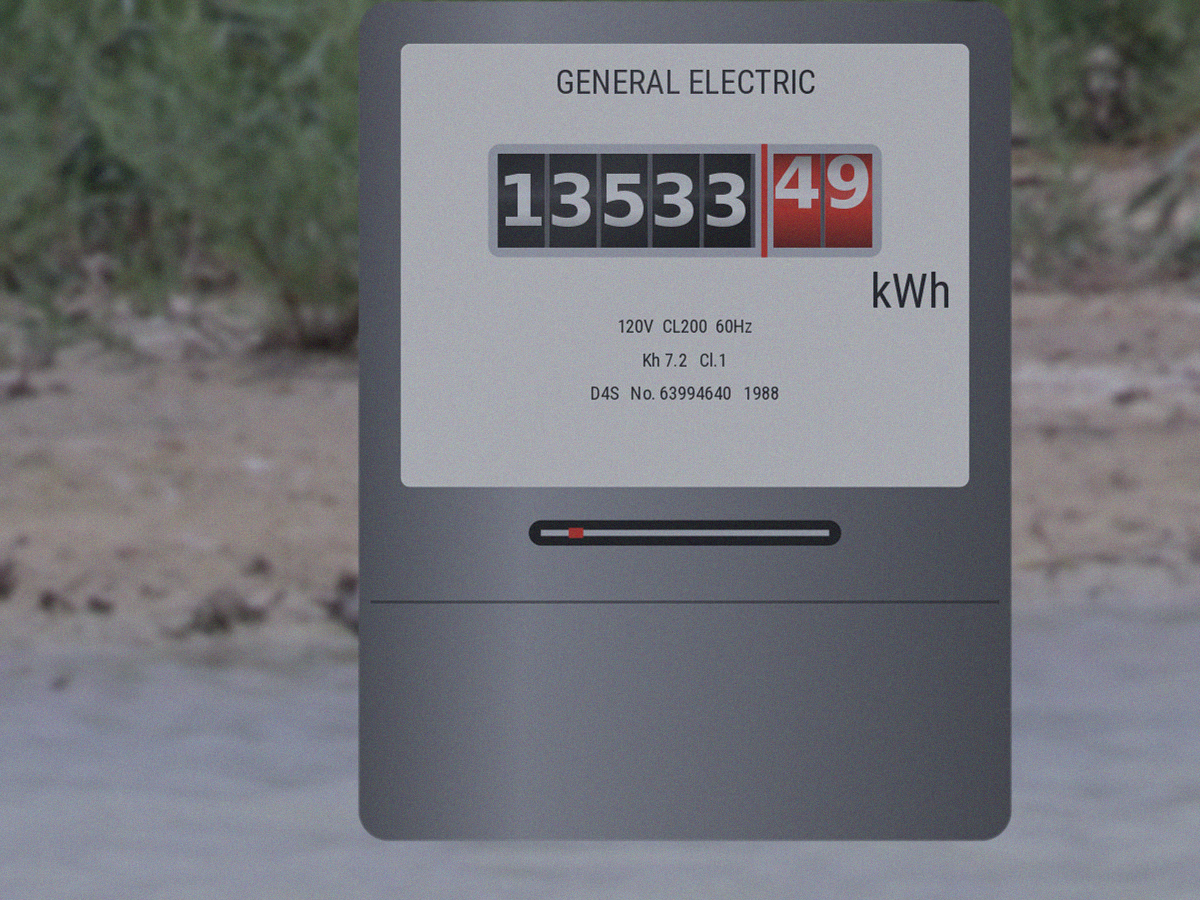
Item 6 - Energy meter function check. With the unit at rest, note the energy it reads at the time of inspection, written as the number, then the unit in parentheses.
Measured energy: 13533.49 (kWh)
